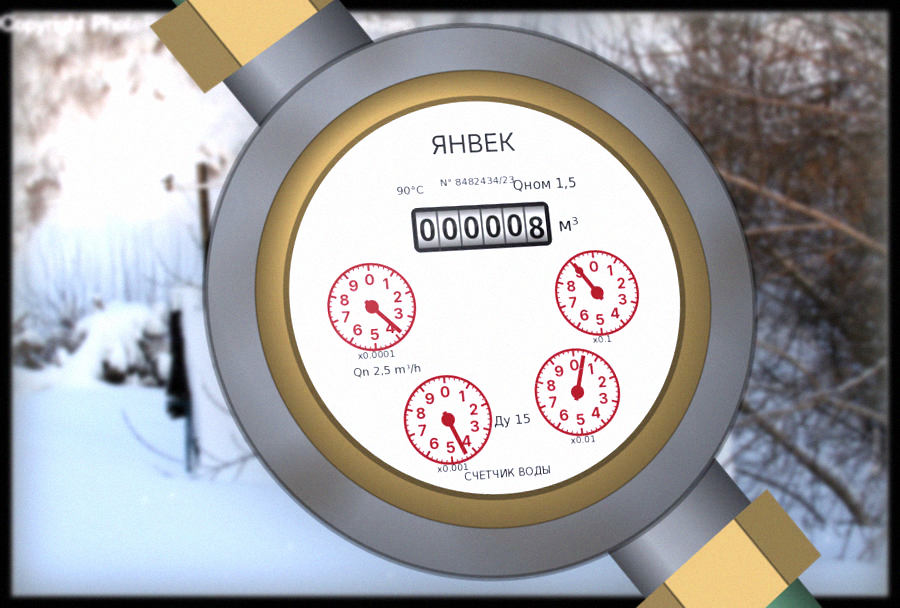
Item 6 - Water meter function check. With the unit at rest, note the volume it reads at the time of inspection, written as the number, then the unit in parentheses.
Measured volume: 7.9043 (m³)
